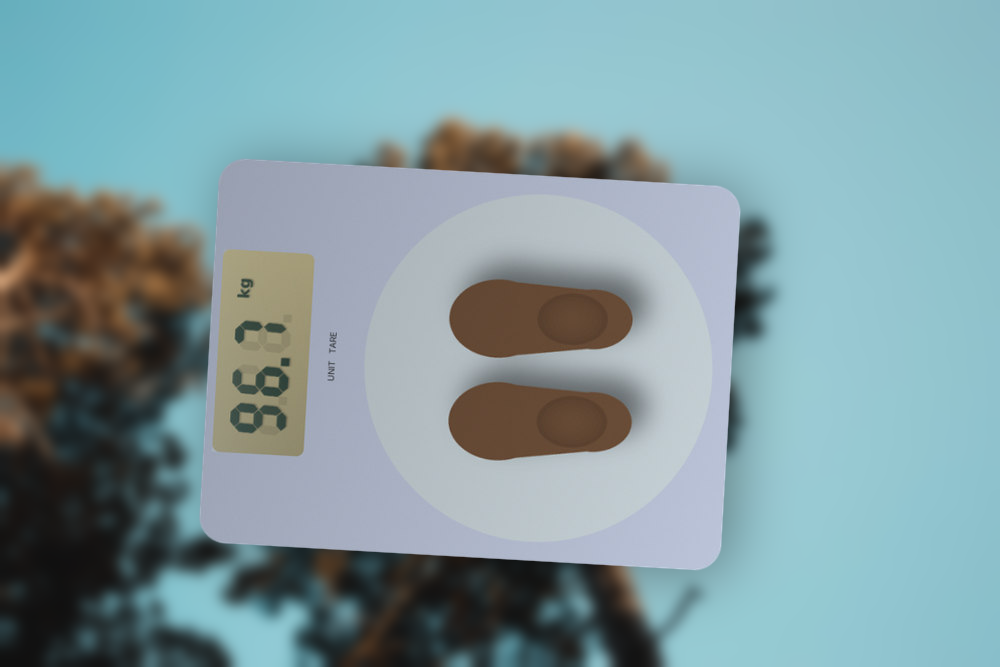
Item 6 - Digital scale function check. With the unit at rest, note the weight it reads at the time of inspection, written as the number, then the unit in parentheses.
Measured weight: 96.7 (kg)
